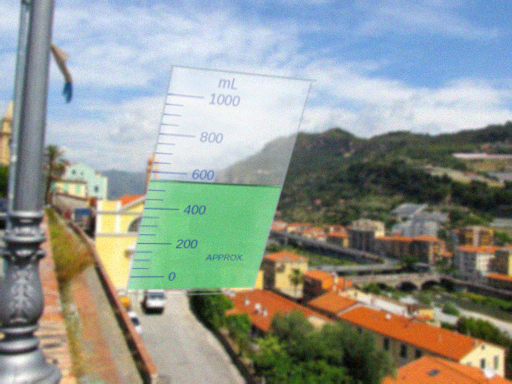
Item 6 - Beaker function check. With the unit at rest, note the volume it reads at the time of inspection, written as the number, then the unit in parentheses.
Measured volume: 550 (mL)
